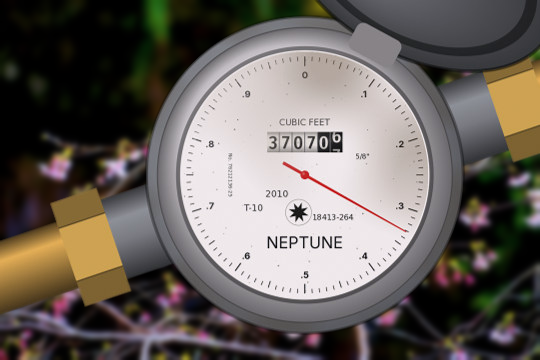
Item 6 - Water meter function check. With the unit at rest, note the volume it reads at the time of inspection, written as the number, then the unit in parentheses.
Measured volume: 370706.33 (ft³)
